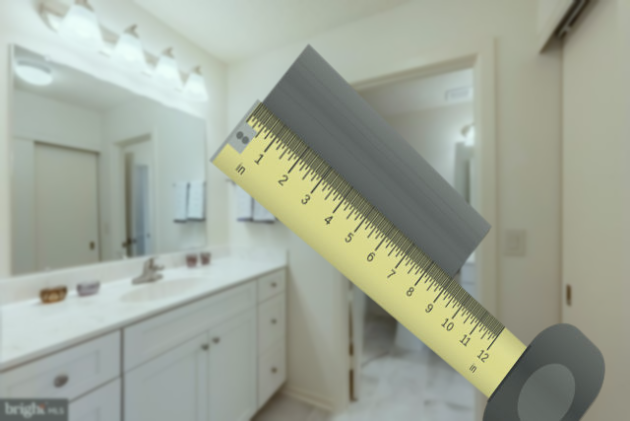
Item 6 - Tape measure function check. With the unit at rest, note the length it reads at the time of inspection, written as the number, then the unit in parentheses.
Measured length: 9 (in)
